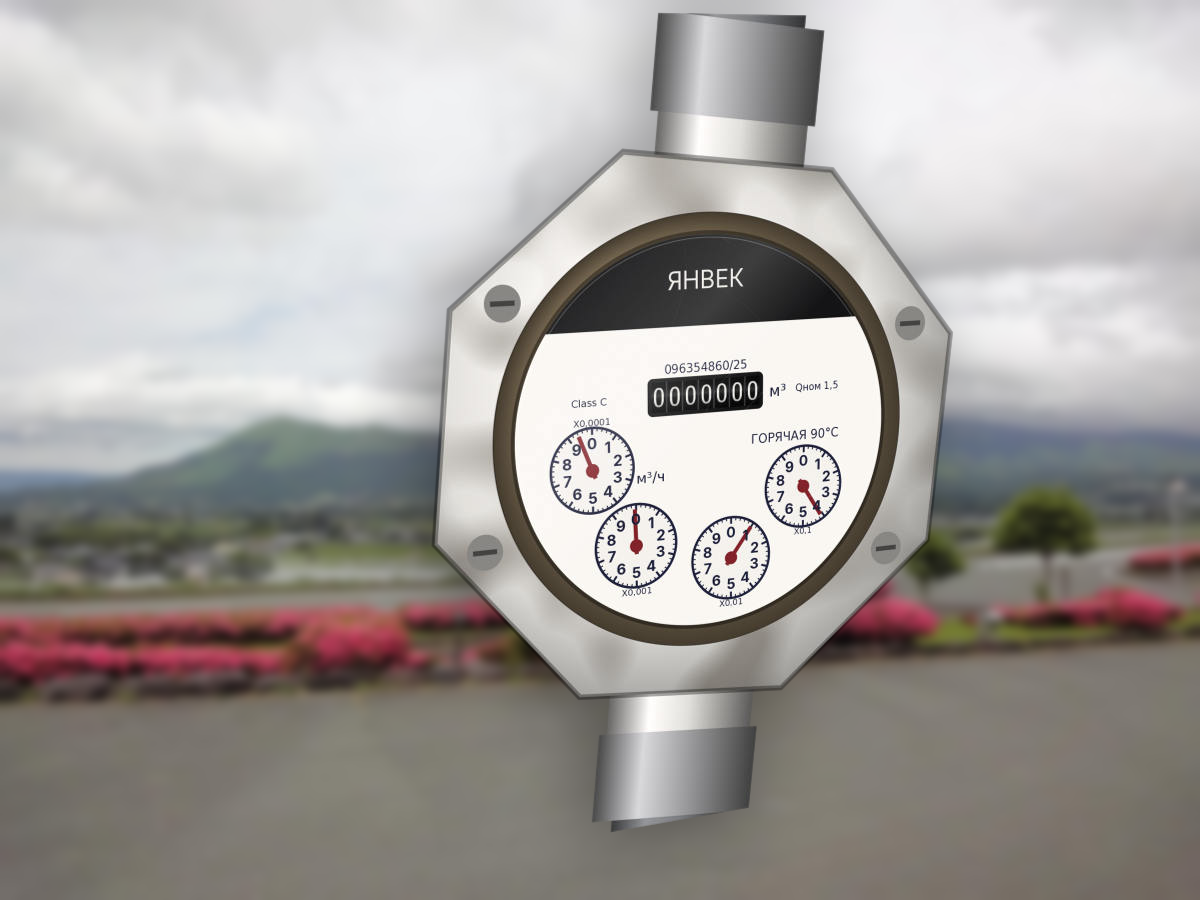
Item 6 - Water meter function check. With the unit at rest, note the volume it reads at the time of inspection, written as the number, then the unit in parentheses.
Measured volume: 0.4099 (m³)
